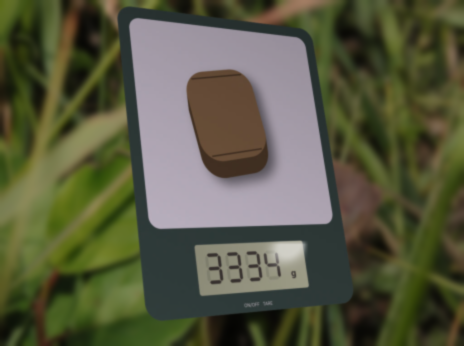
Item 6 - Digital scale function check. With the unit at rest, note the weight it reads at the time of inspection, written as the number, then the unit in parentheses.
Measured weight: 3334 (g)
